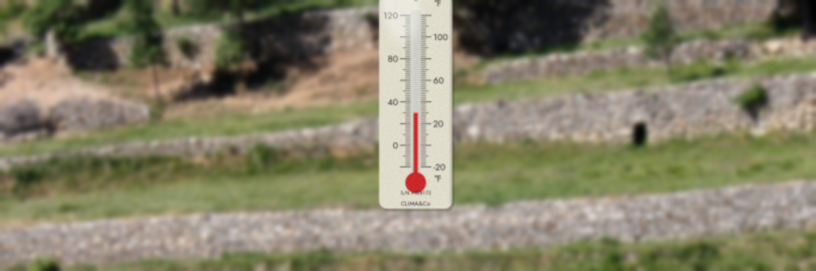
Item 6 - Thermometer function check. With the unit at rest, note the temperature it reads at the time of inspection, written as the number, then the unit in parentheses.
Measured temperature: 30 (°F)
